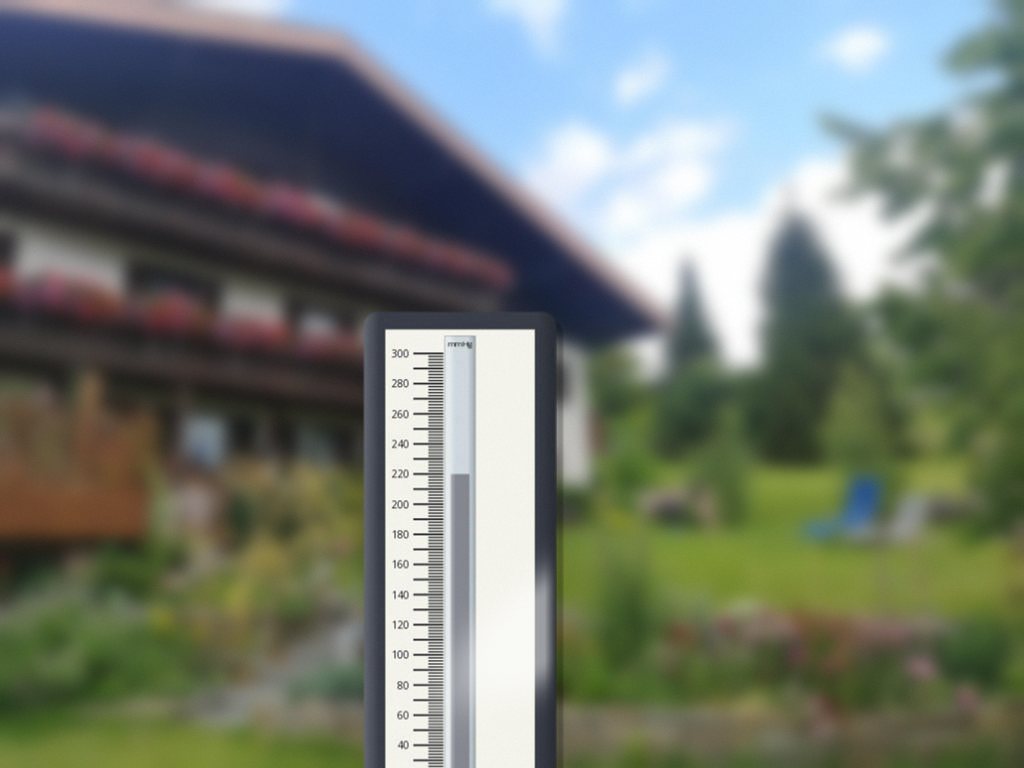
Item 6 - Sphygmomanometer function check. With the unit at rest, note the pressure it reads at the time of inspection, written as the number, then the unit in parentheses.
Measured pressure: 220 (mmHg)
